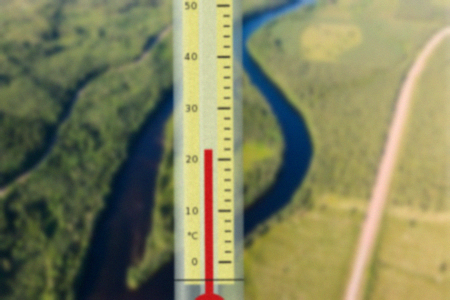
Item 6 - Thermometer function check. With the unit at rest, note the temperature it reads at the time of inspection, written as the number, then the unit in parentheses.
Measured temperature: 22 (°C)
